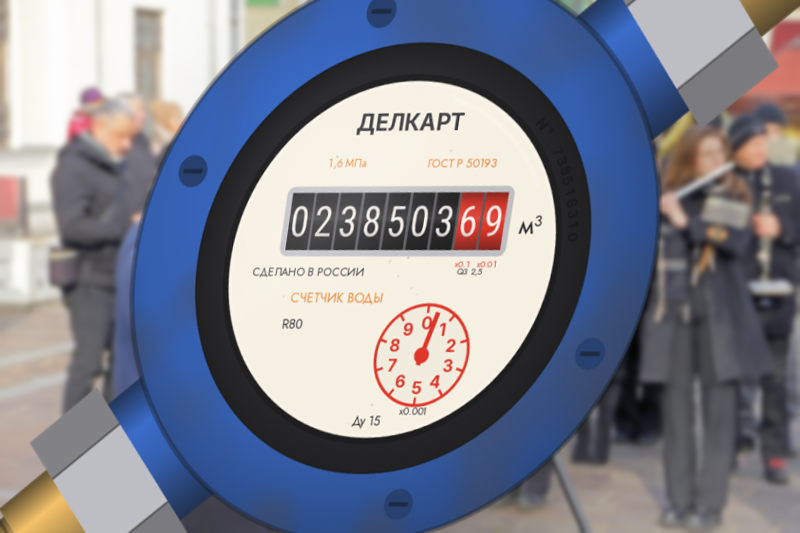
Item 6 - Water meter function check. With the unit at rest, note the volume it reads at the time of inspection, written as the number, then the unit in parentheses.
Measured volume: 238503.690 (m³)
